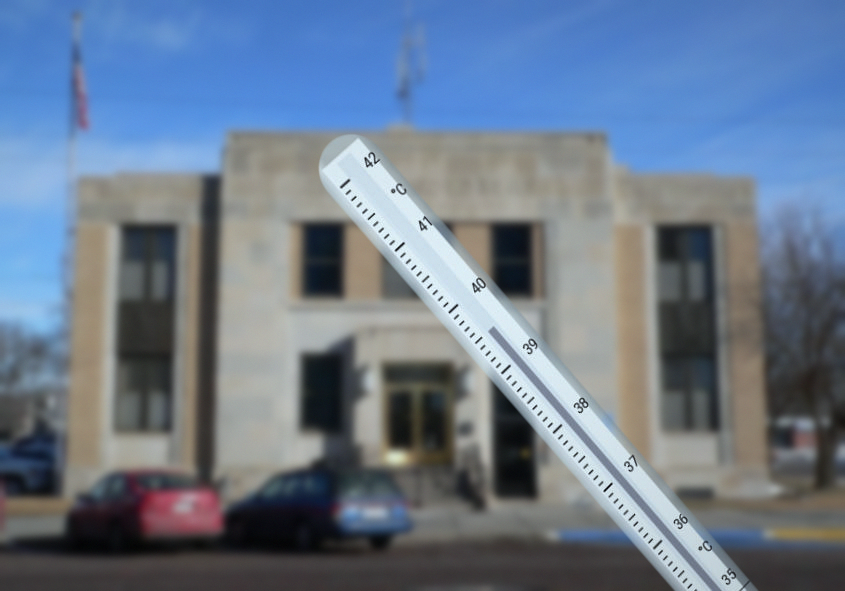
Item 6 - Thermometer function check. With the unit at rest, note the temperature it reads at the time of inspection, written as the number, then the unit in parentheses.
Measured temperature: 39.5 (°C)
